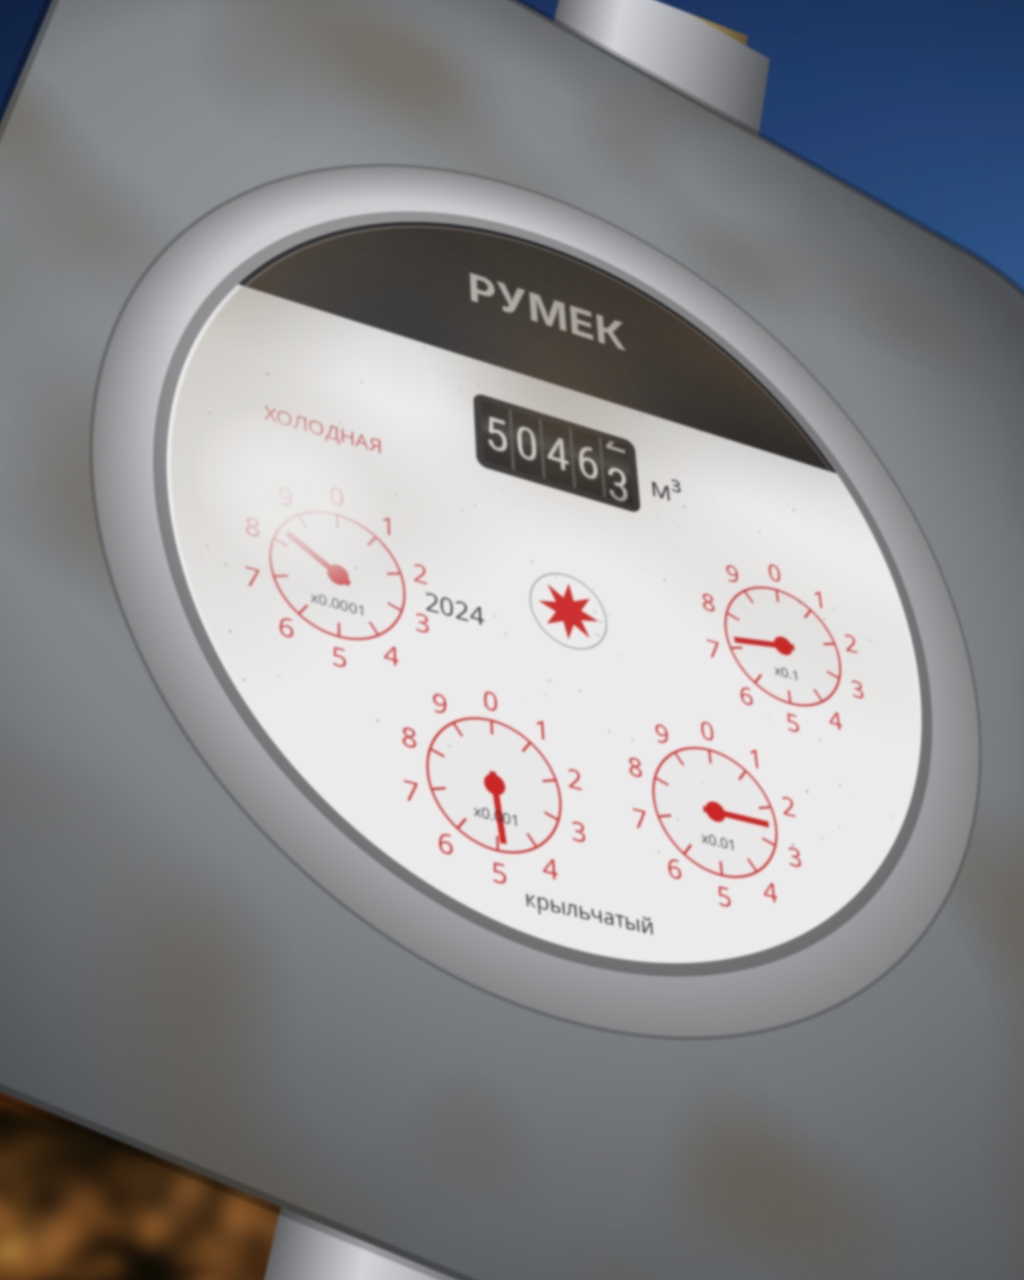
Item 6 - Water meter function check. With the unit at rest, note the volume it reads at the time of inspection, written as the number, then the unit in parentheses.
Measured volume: 50462.7248 (m³)
